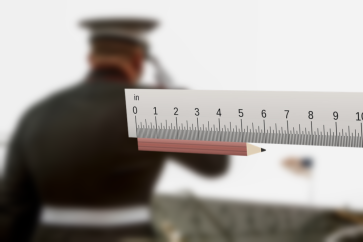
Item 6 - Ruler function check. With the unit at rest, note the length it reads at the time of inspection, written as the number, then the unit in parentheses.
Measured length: 6 (in)
